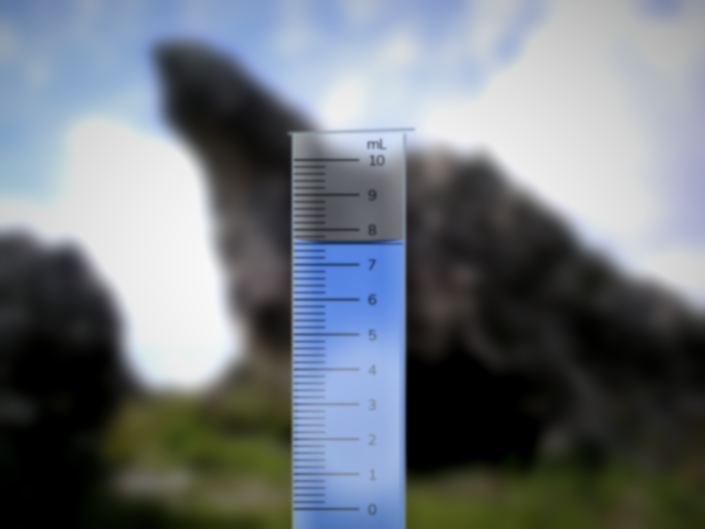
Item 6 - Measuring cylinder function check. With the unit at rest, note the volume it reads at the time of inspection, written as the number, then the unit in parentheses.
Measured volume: 7.6 (mL)
